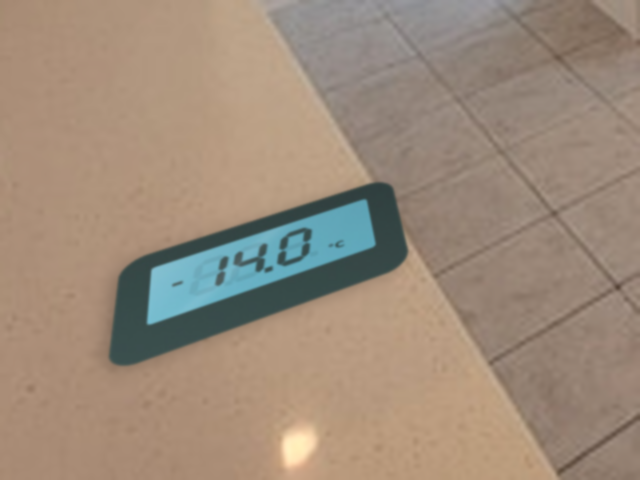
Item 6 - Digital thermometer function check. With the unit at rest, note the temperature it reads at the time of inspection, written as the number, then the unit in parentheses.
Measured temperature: -14.0 (°C)
